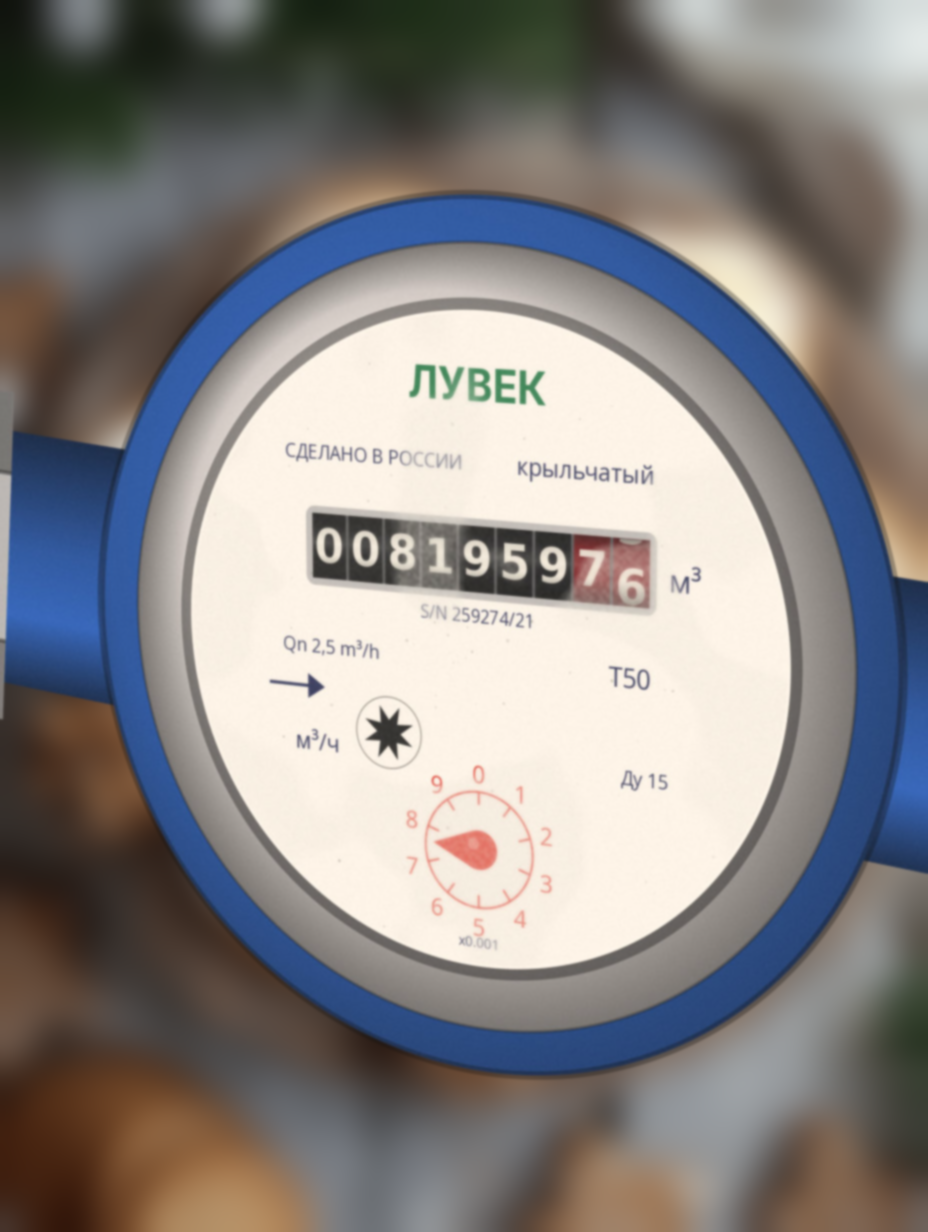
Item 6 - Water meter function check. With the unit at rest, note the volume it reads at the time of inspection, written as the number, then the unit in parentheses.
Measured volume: 81959.757 (m³)
